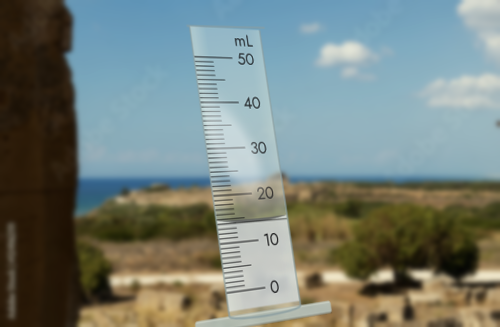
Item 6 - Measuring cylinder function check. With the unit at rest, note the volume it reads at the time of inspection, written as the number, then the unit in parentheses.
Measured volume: 14 (mL)
